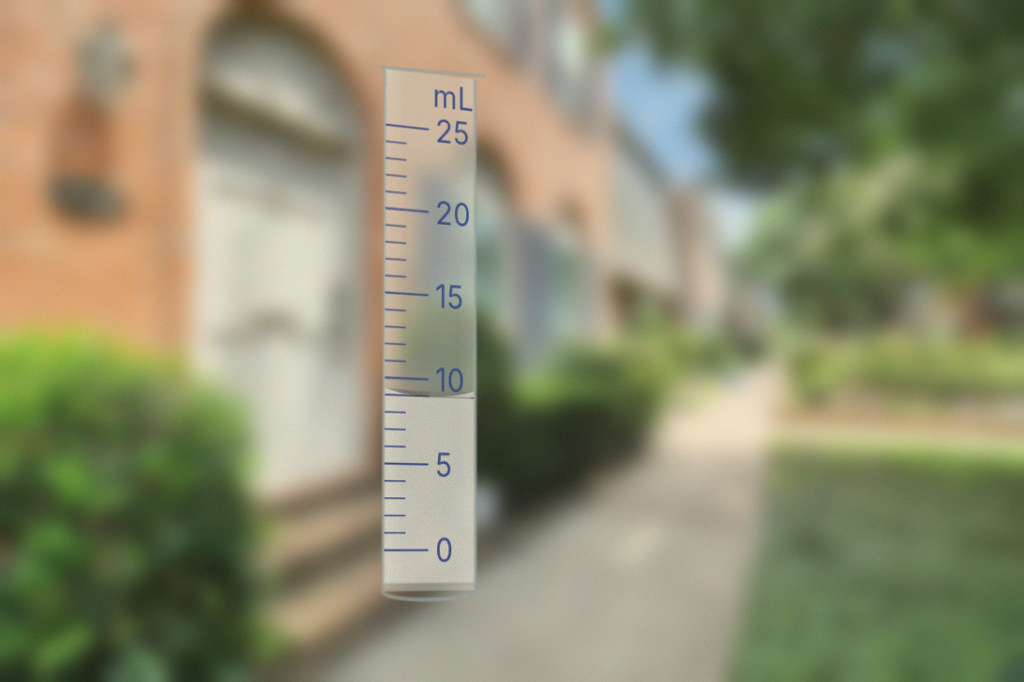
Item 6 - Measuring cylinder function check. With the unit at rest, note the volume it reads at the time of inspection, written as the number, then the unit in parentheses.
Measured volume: 9 (mL)
